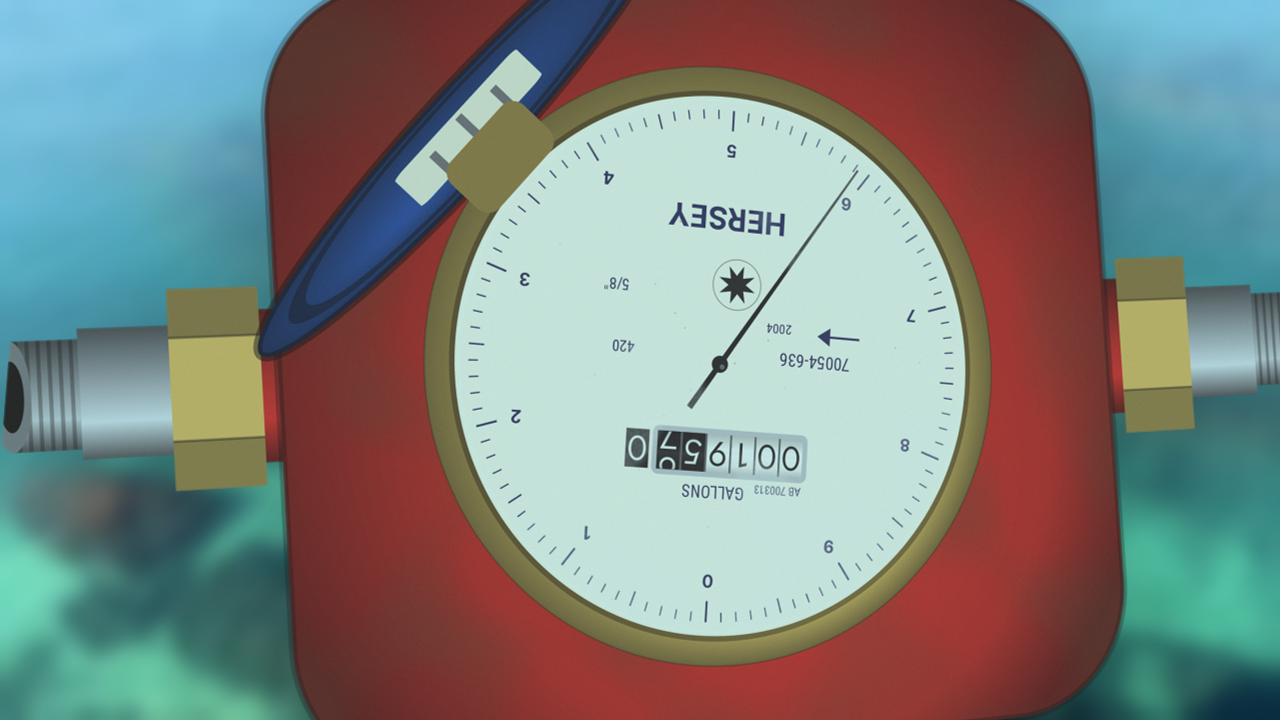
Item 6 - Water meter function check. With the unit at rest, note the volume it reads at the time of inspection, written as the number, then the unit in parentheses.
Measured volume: 19565.9 (gal)
